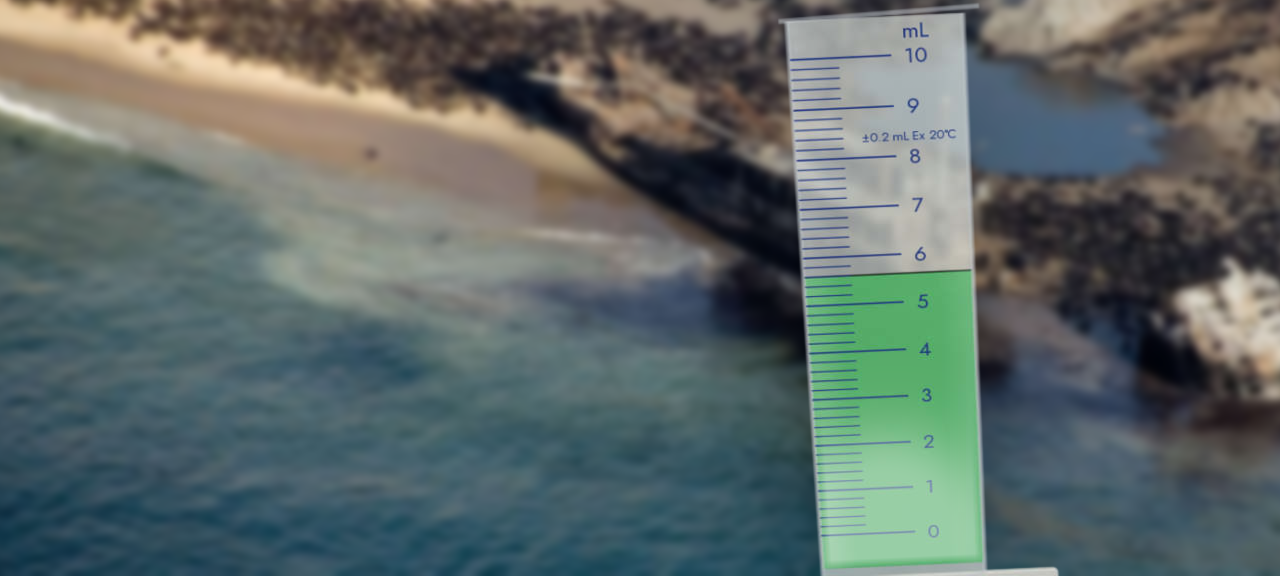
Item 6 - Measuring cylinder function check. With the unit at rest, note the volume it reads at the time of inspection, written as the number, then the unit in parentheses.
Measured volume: 5.6 (mL)
